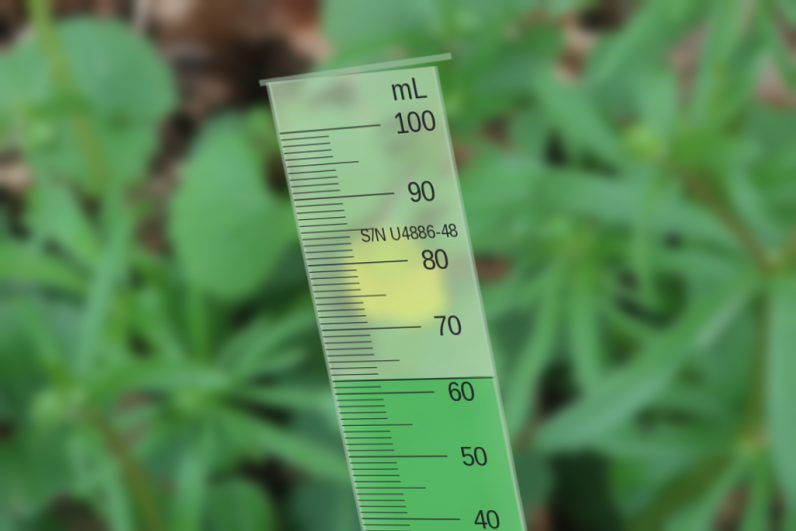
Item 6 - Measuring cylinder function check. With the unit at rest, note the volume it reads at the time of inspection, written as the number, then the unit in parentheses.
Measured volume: 62 (mL)
